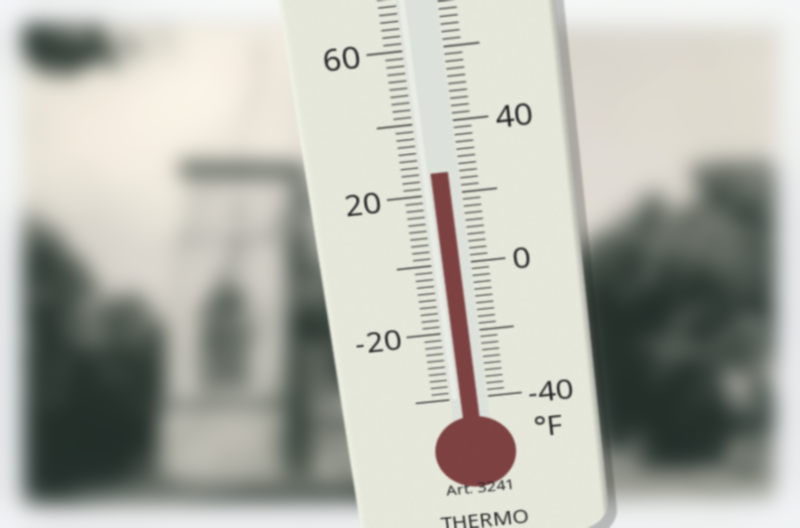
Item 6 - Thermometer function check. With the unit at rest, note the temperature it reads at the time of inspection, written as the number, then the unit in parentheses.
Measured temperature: 26 (°F)
